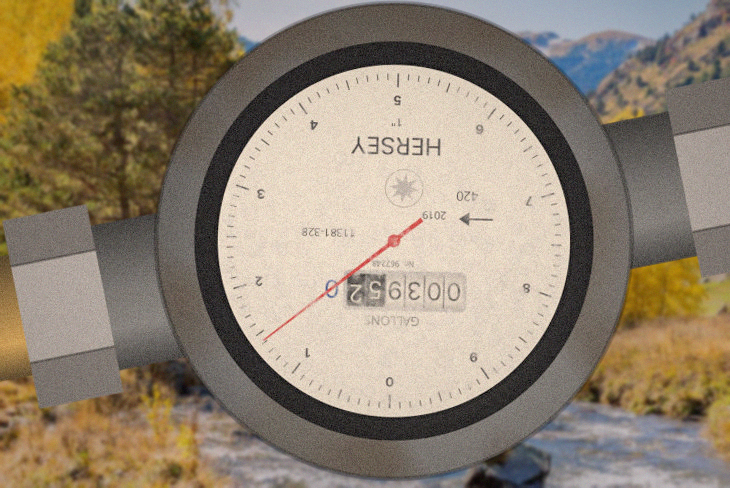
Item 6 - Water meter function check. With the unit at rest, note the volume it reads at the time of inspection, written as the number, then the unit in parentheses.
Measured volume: 39521.4 (gal)
